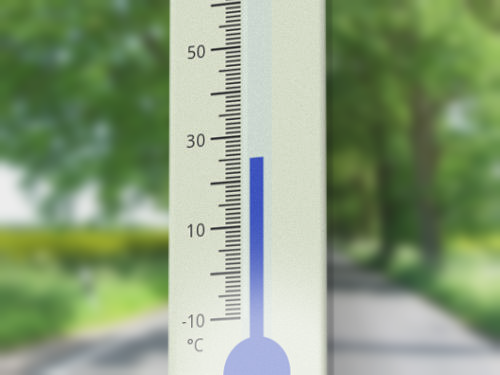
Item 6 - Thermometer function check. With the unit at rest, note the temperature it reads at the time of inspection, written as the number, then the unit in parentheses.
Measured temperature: 25 (°C)
